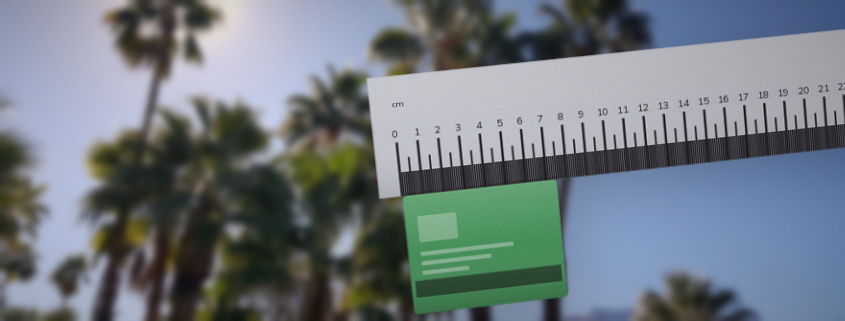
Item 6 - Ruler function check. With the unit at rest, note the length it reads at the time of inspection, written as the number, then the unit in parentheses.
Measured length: 7.5 (cm)
